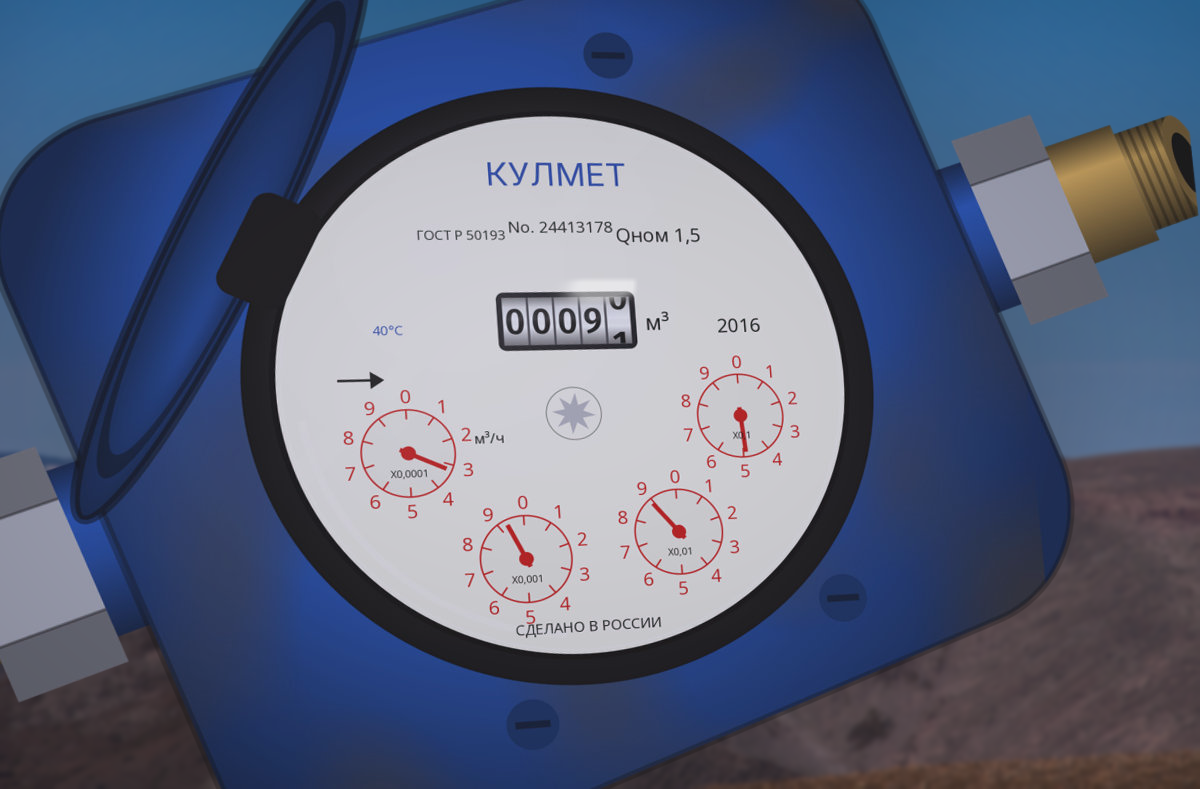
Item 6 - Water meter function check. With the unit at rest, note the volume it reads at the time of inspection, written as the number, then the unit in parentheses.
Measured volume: 90.4893 (m³)
